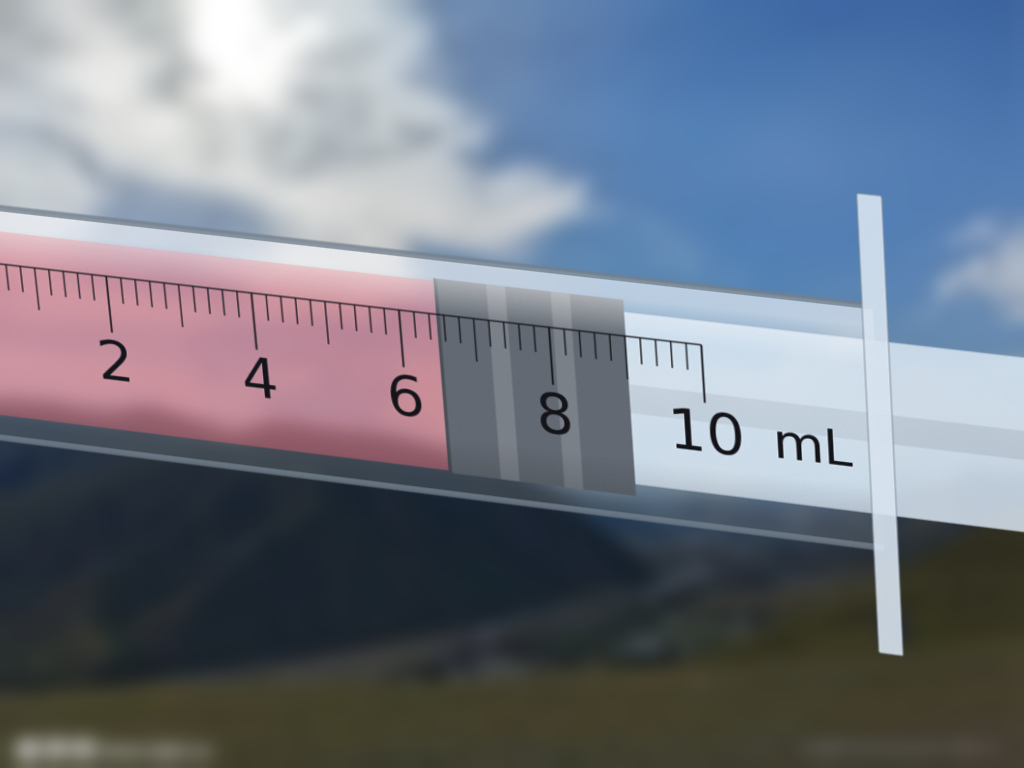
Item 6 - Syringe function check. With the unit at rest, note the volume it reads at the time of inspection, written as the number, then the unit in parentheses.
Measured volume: 6.5 (mL)
